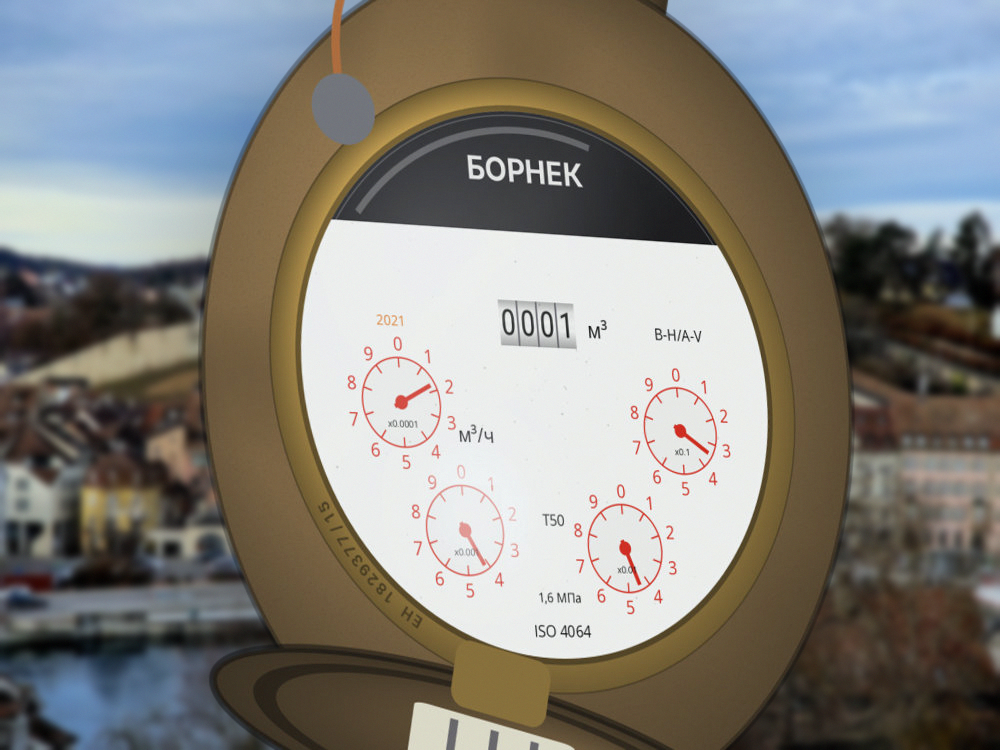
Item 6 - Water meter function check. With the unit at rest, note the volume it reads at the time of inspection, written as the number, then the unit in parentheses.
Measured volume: 1.3441 (m³)
